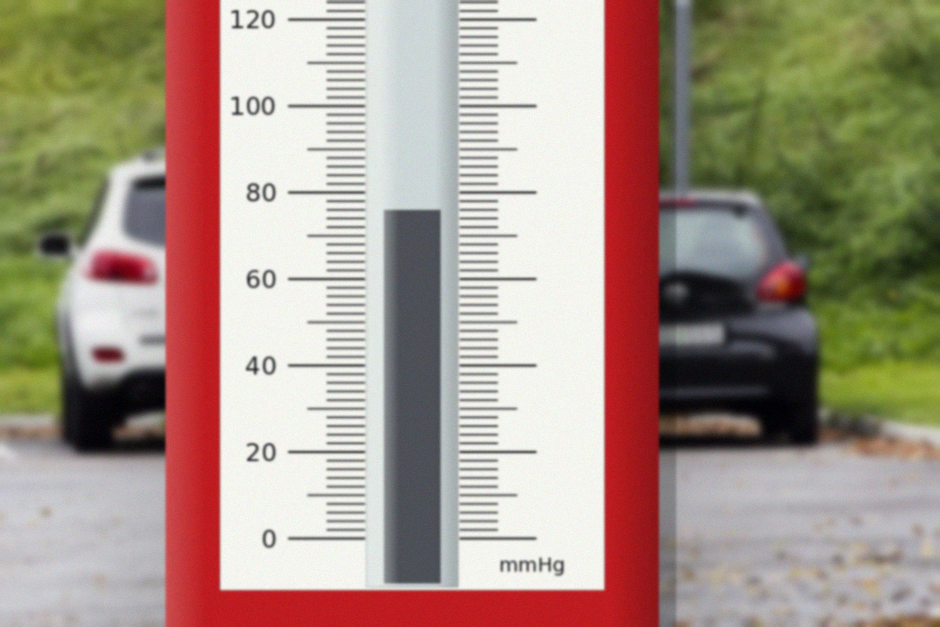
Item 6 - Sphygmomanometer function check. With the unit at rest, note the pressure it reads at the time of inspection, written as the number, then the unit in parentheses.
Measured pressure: 76 (mmHg)
